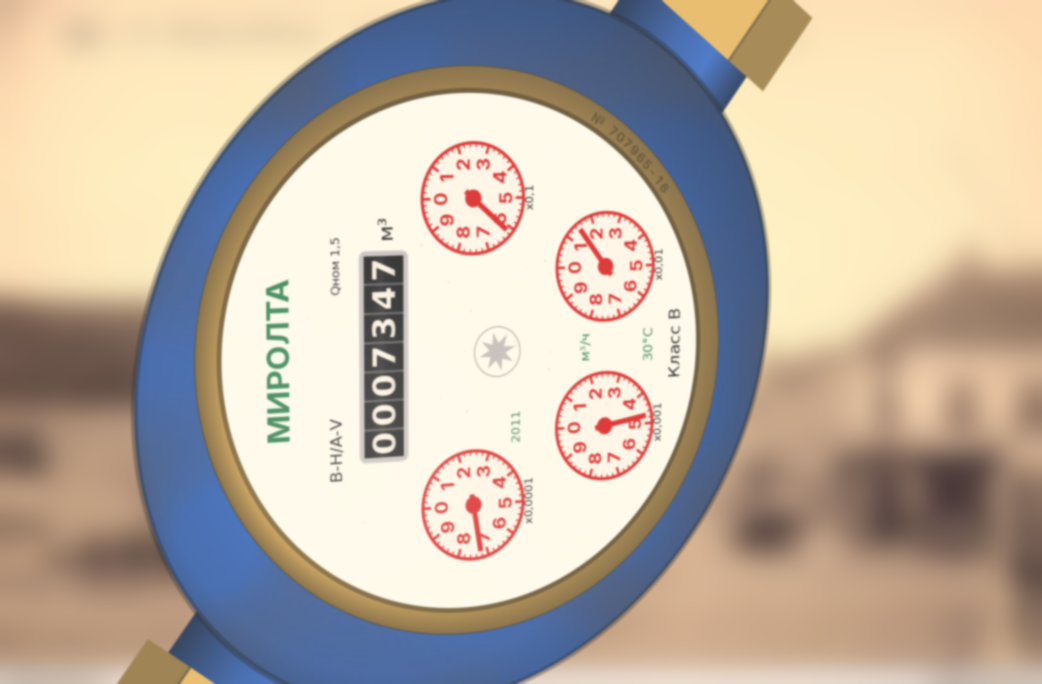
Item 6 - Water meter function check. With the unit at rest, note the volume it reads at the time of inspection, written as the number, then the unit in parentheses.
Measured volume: 7347.6147 (m³)
